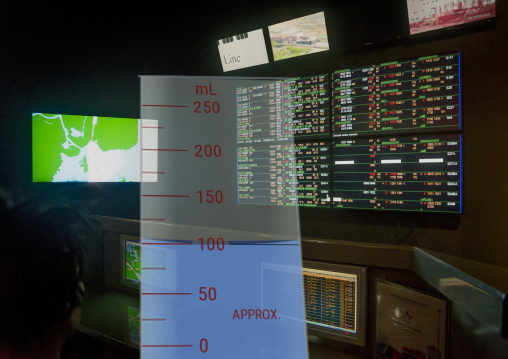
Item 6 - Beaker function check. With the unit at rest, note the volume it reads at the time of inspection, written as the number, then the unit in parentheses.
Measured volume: 100 (mL)
